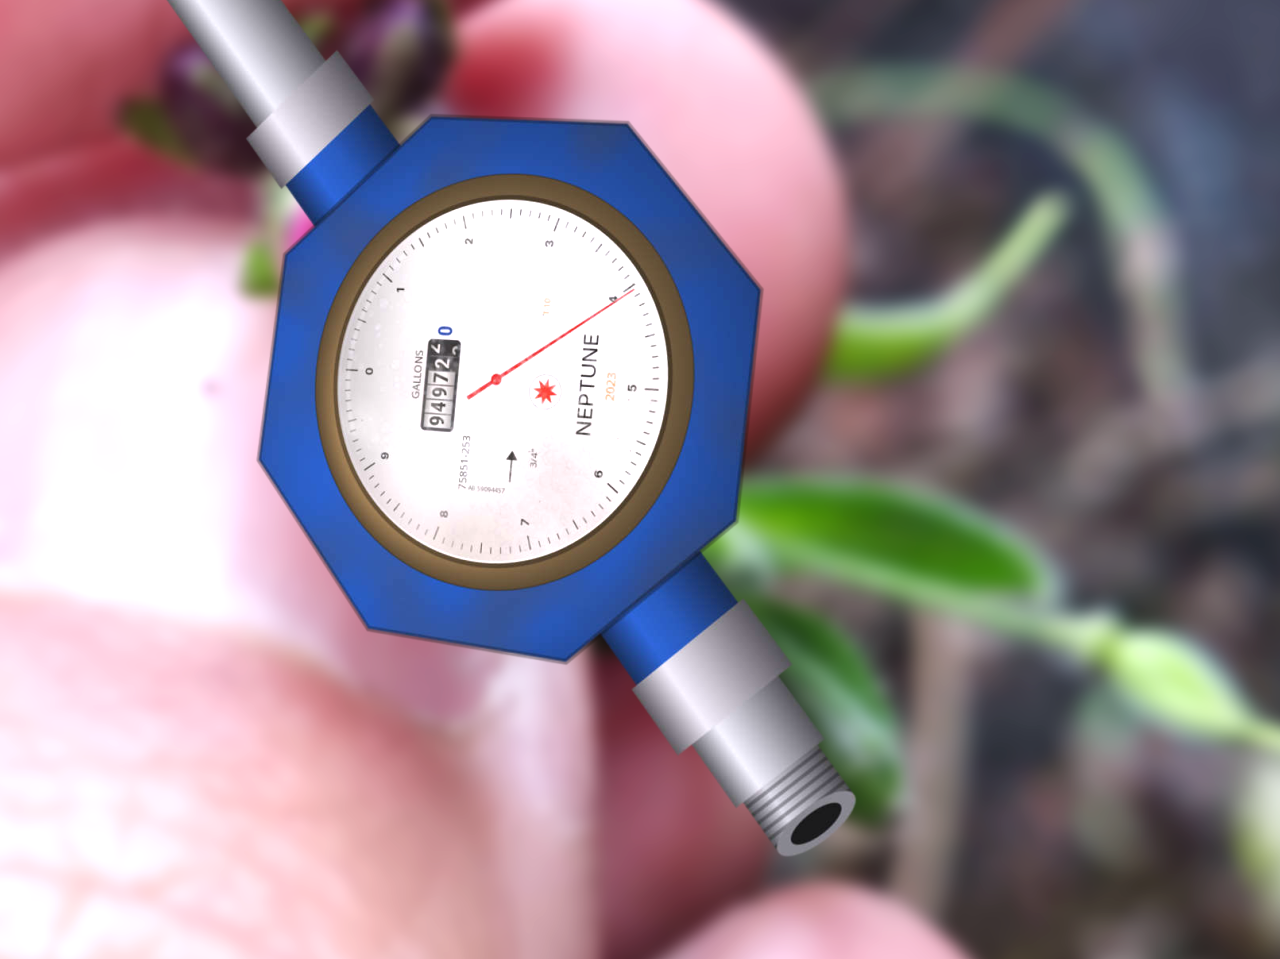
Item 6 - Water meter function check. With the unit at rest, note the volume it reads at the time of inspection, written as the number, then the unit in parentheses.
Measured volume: 9497224.0 (gal)
